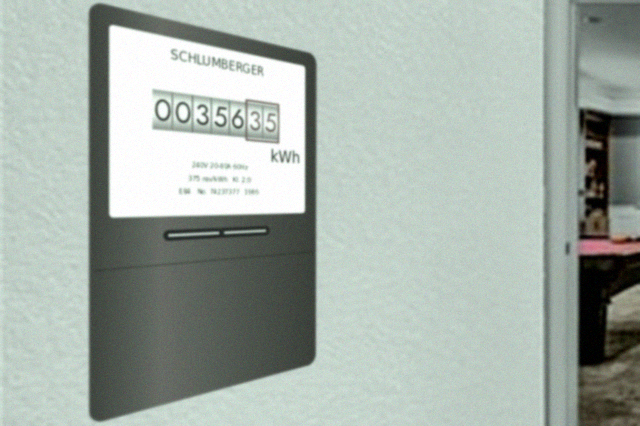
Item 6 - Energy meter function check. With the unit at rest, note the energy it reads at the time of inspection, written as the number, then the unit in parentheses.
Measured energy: 356.35 (kWh)
